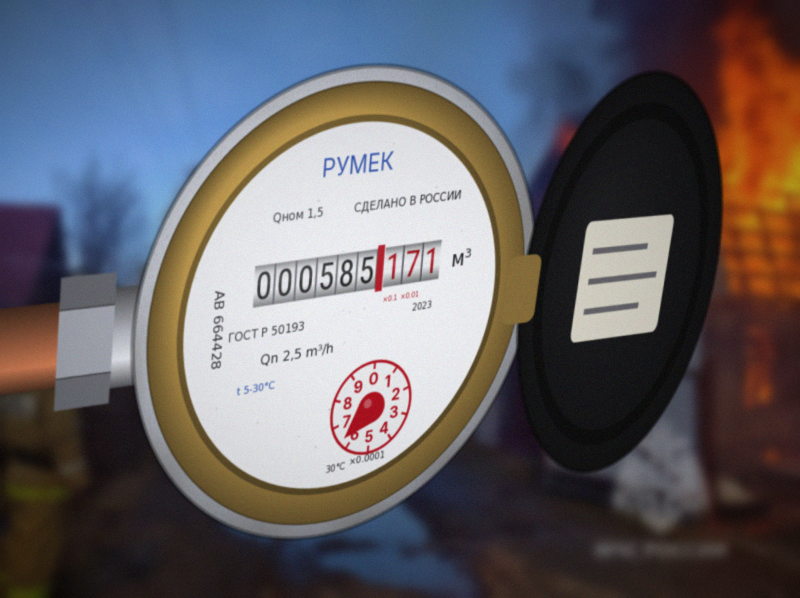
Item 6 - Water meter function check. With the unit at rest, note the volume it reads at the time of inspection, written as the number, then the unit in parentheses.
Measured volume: 585.1716 (m³)
